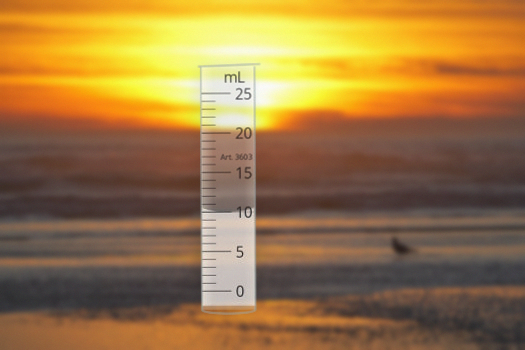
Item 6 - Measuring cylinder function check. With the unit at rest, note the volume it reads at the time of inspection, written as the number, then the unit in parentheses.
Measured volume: 10 (mL)
